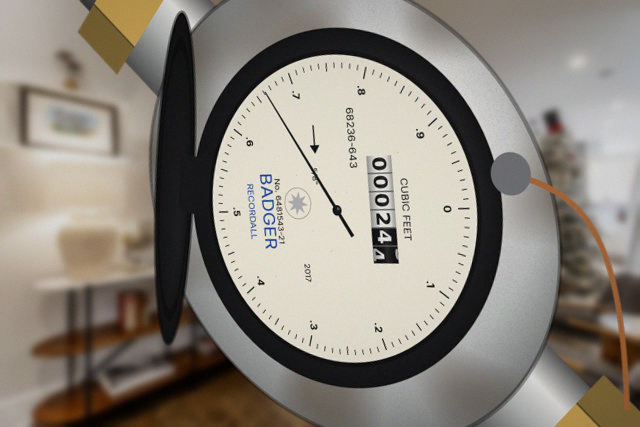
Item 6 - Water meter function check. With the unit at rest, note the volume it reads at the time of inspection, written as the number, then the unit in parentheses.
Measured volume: 243.66 (ft³)
